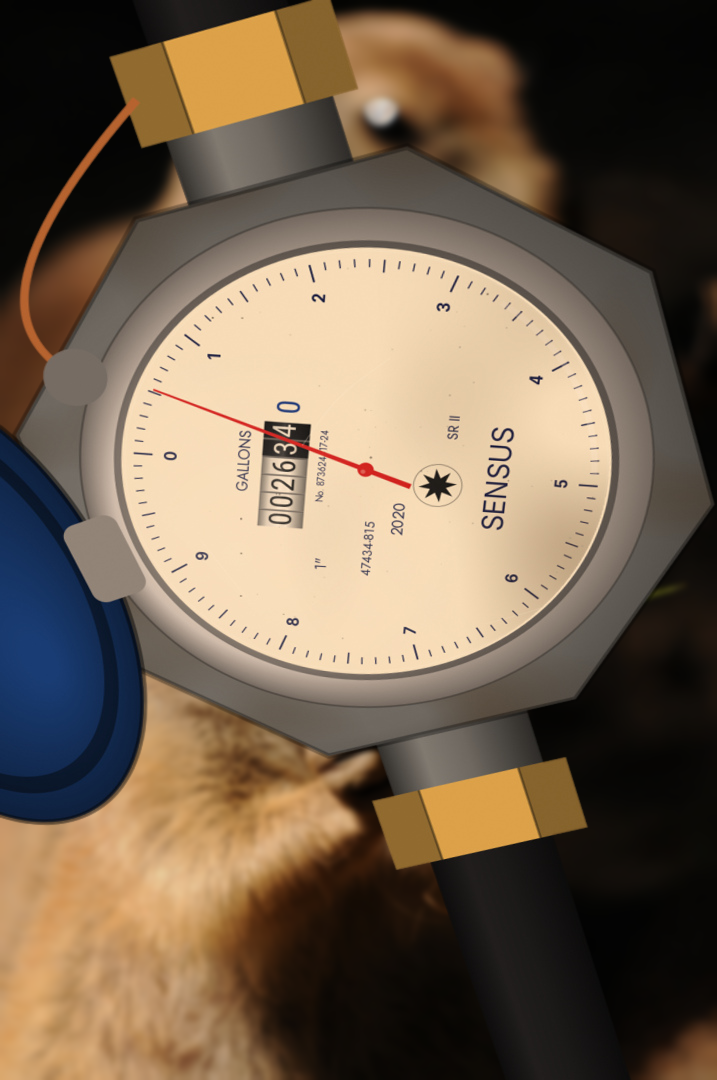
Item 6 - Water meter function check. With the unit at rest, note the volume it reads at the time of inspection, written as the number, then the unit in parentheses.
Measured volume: 26340.5 (gal)
